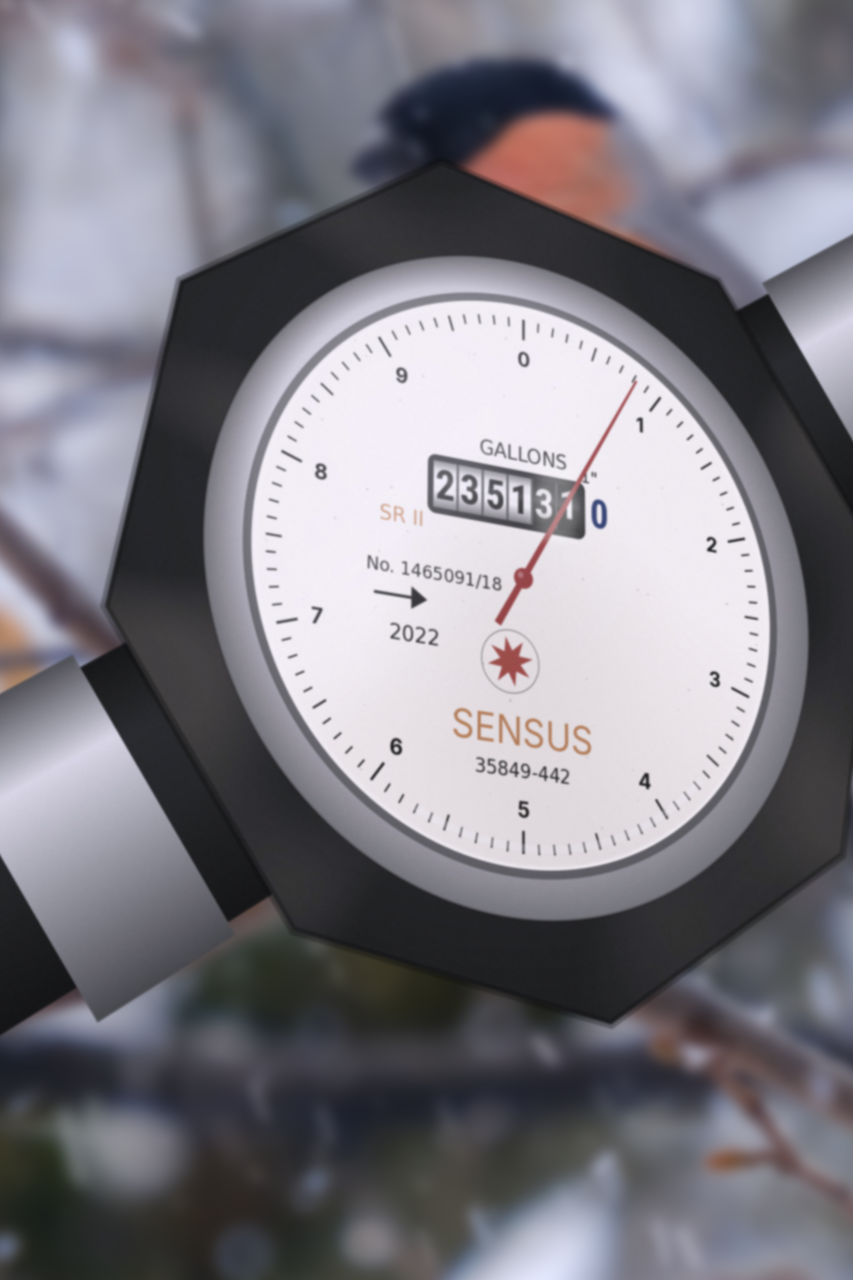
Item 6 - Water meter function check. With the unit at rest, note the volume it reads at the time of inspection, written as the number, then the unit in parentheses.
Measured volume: 2351310.8 (gal)
